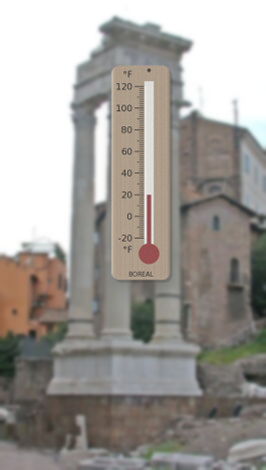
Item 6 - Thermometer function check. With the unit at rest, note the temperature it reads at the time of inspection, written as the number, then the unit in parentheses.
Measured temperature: 20 (°F)
